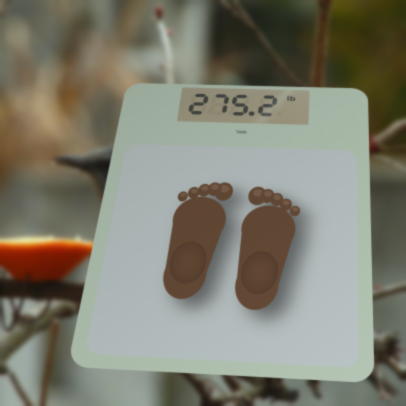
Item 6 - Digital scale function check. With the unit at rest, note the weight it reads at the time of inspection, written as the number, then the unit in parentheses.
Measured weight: 275.2 (lb)
